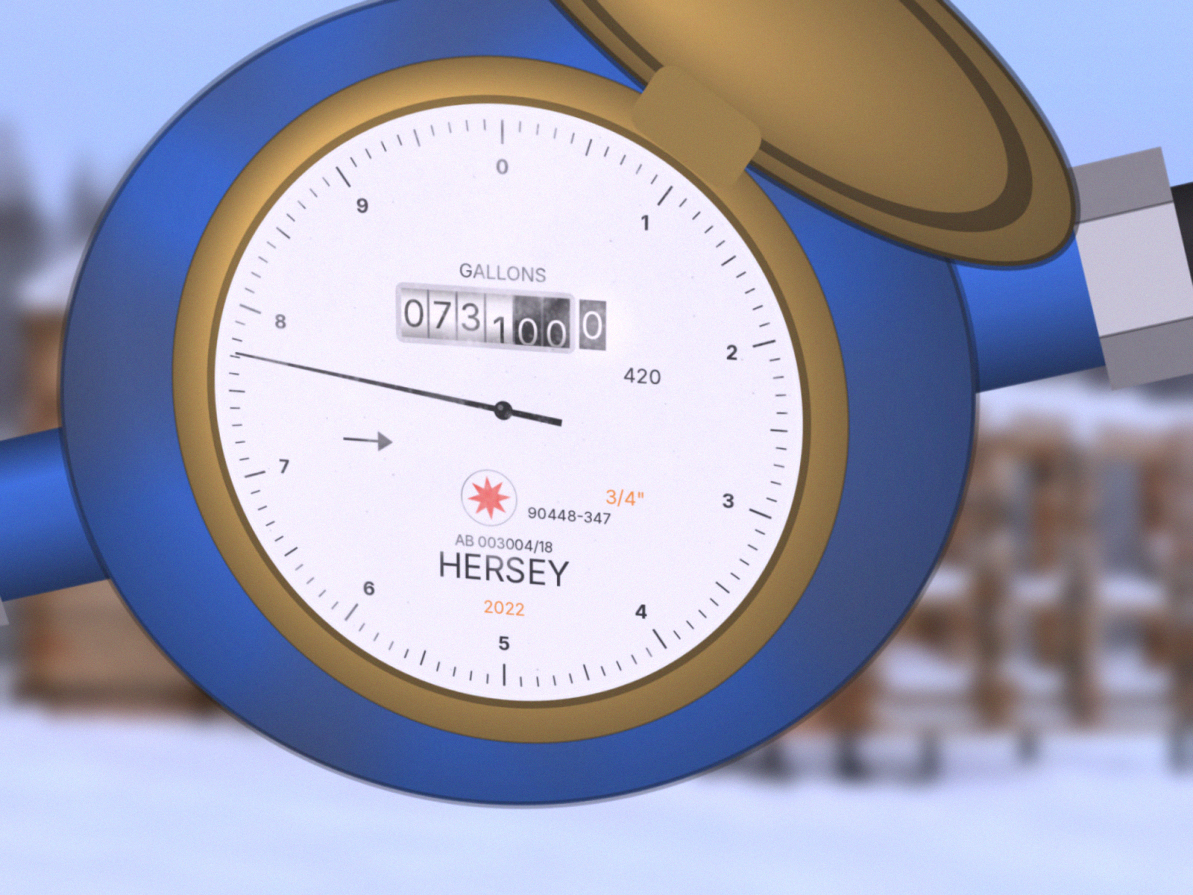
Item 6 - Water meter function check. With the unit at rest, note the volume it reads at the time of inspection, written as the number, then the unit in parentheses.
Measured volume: 730997.7 (gal)
